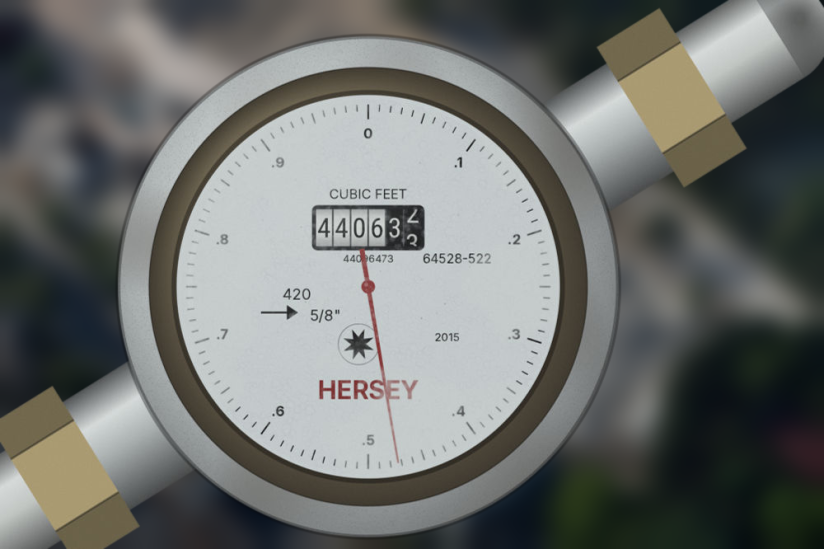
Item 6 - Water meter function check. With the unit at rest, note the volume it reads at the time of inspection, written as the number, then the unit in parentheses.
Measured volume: 440632.47 (ft³)
